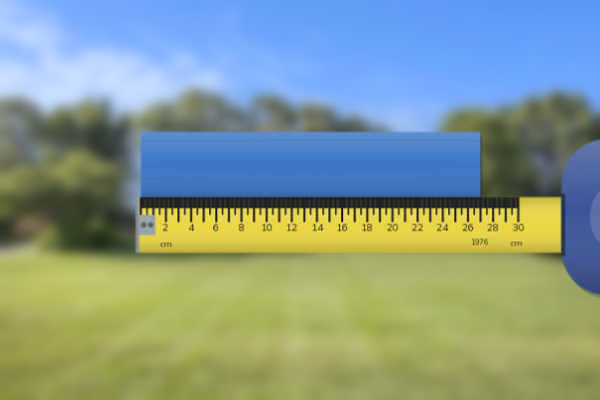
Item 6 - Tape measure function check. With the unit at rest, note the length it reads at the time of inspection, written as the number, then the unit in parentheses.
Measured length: 27 (cm)
